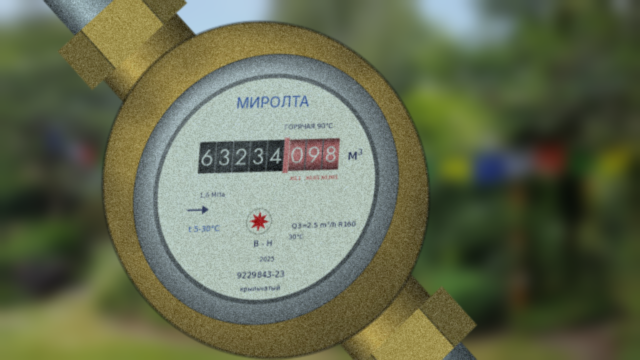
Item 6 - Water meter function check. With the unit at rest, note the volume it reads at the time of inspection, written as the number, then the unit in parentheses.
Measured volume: 63234.098 (m³)
